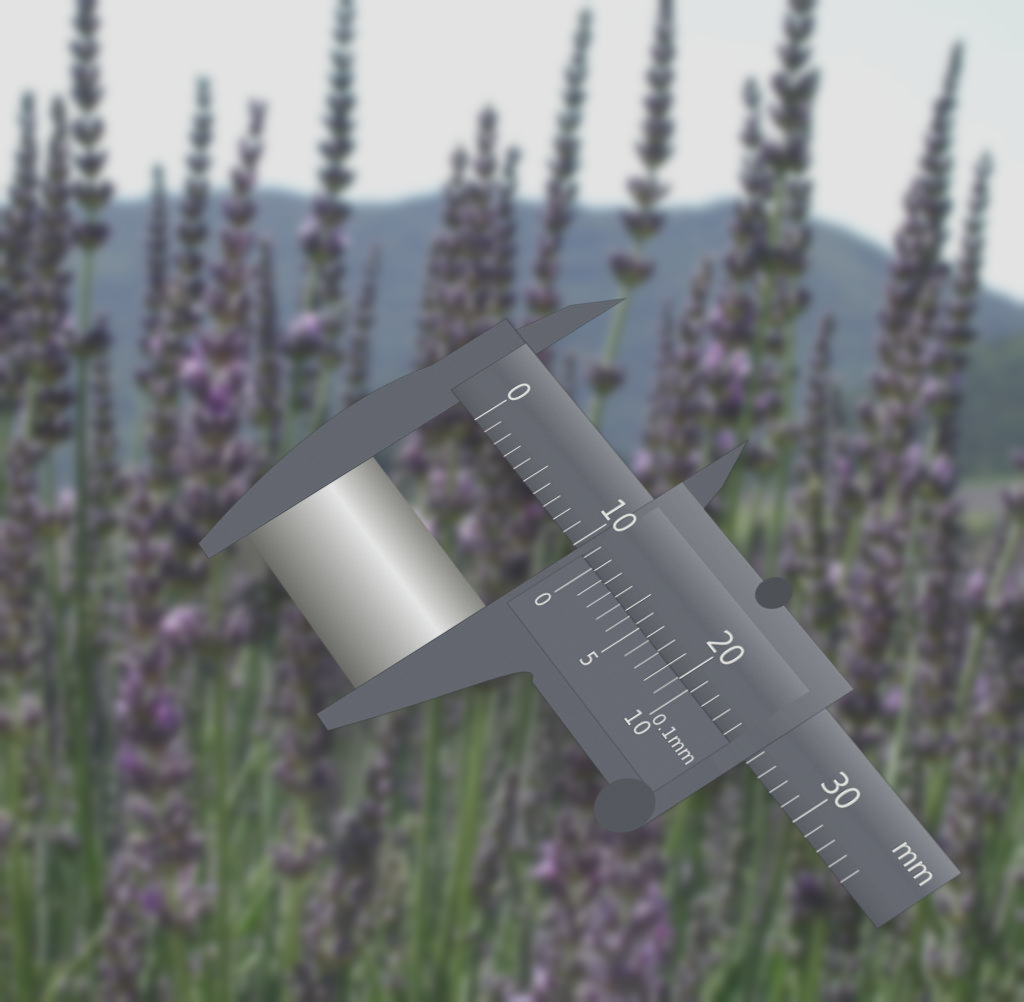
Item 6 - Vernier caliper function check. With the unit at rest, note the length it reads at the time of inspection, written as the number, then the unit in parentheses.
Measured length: 11.8 (mm)
